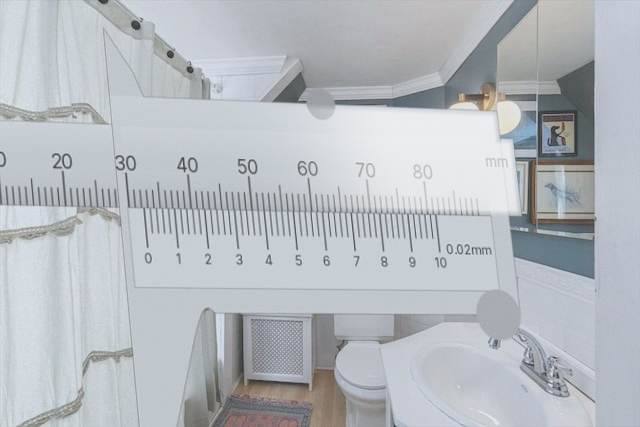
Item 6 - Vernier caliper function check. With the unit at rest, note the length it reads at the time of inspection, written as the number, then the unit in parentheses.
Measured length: 32.4 (mm)
